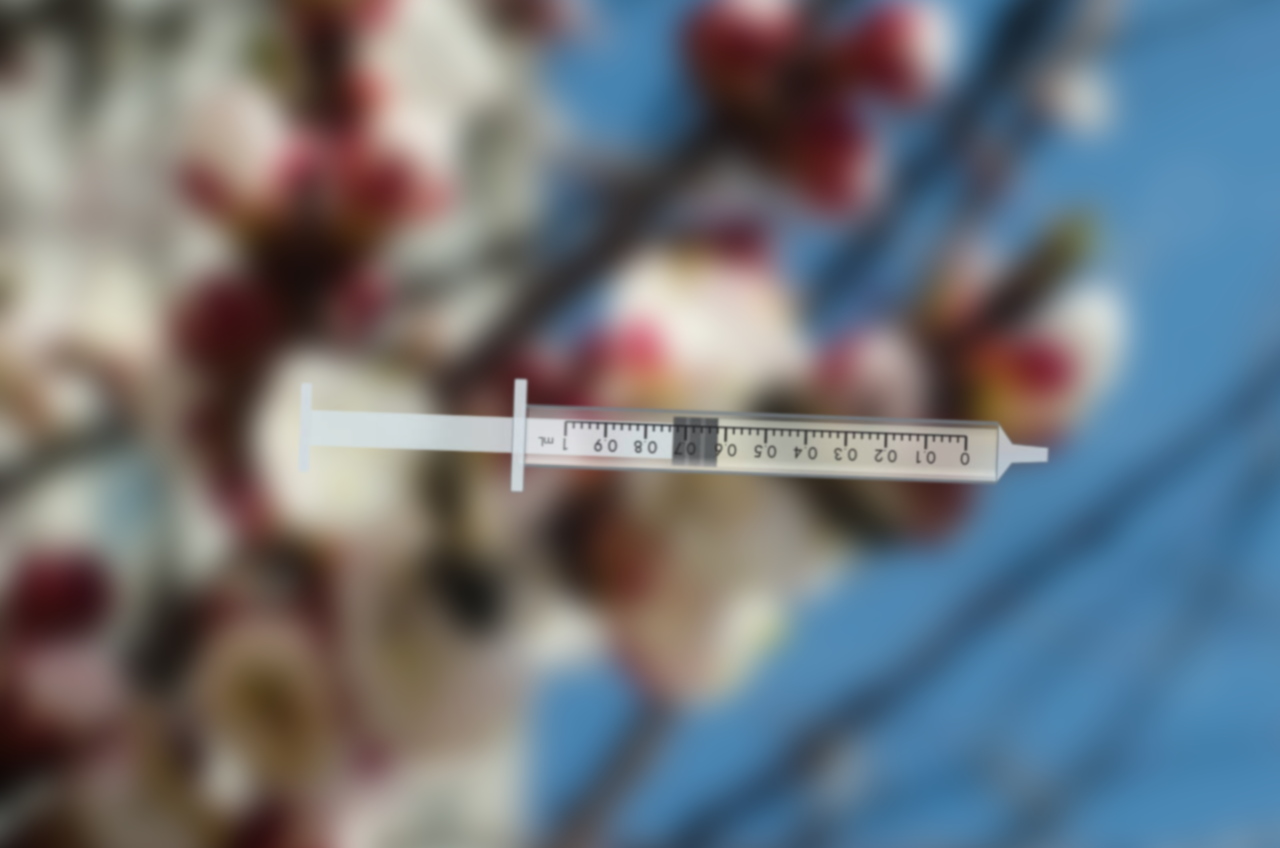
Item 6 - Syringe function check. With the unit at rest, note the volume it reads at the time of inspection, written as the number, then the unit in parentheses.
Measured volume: 0.62 (mL)
